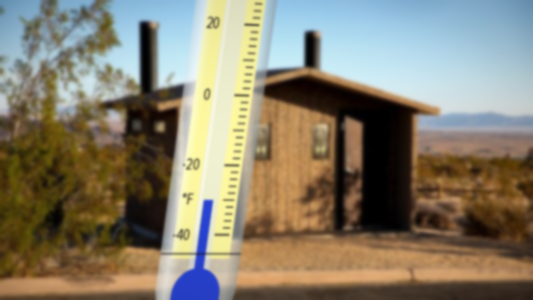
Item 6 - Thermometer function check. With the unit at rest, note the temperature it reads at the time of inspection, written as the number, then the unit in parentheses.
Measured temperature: -30 (°F)
